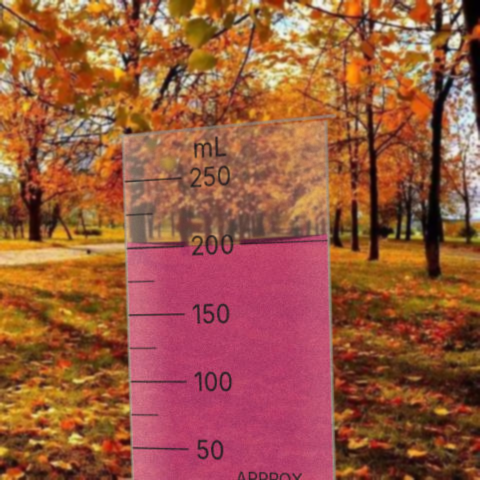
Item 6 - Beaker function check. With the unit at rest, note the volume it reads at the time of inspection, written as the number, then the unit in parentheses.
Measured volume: 200 (mL)
